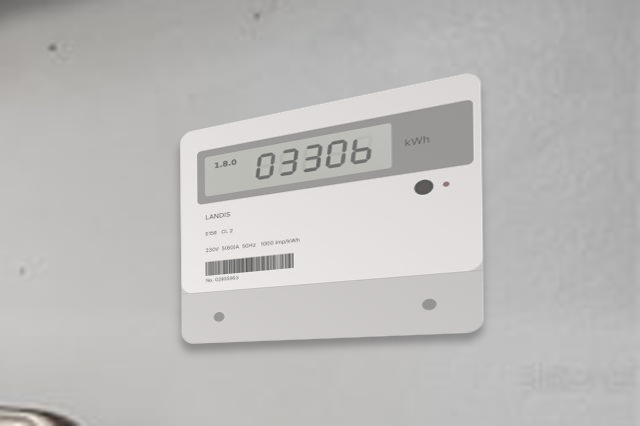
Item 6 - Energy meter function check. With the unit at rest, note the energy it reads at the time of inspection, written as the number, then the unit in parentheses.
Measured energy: 3306 (kWh)
